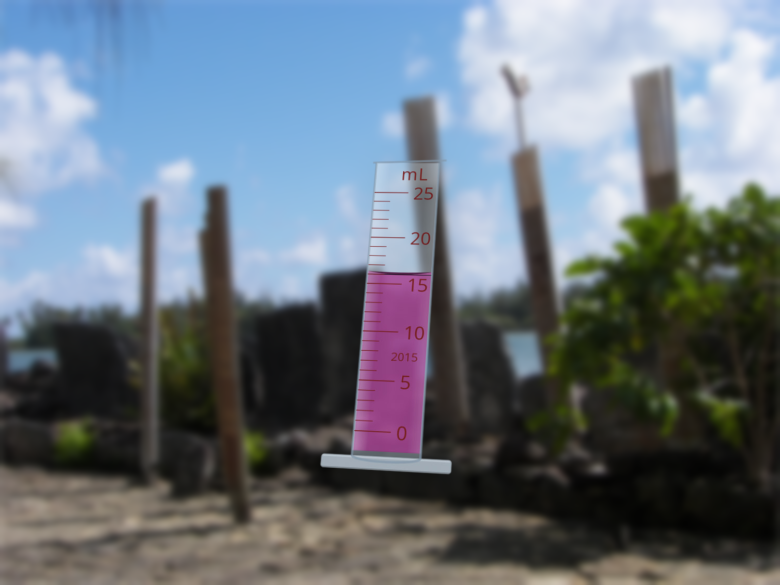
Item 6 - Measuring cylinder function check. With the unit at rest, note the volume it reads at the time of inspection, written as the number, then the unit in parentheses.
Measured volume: 16 (mL)
